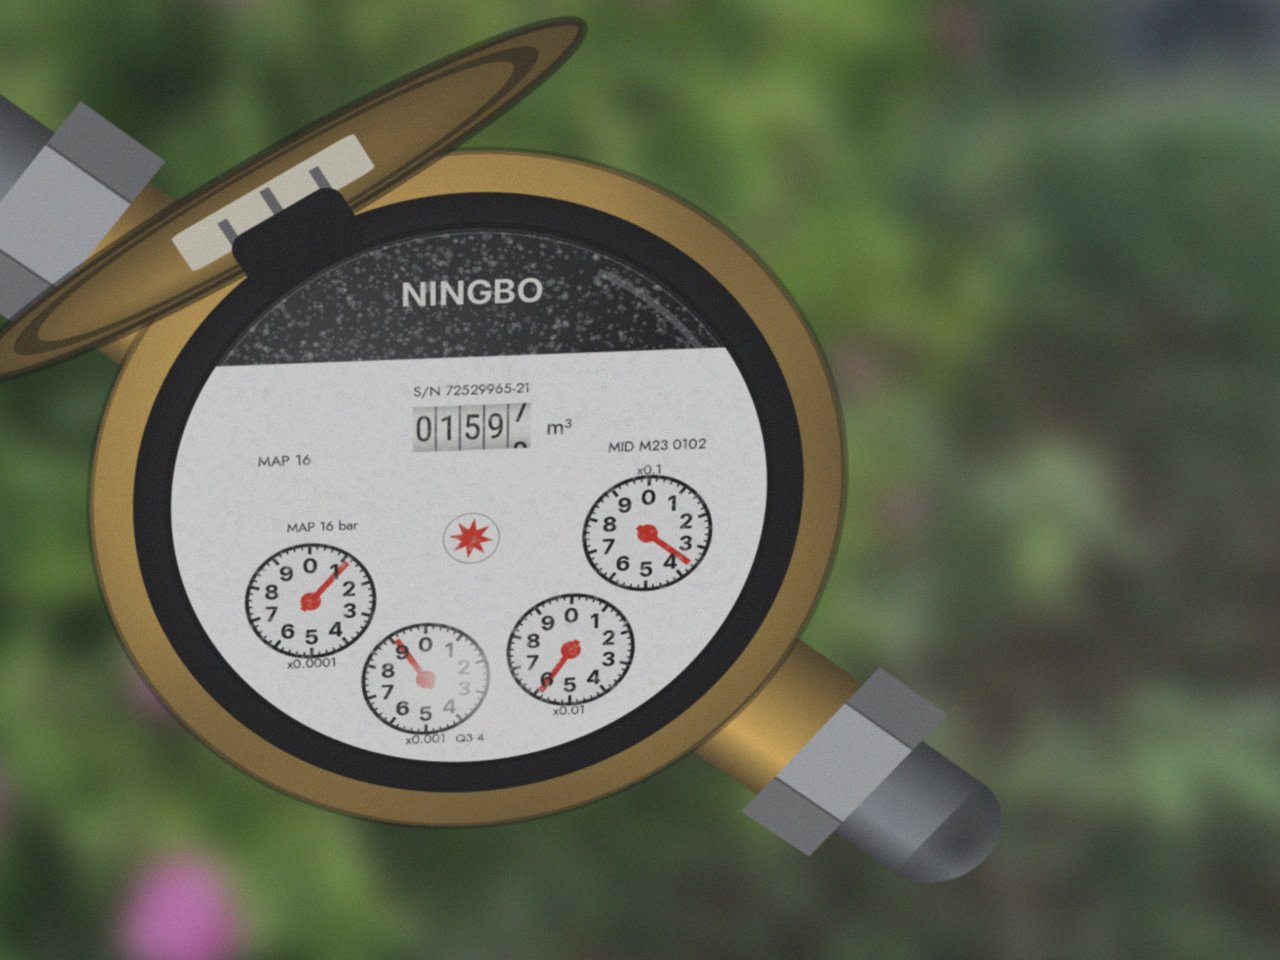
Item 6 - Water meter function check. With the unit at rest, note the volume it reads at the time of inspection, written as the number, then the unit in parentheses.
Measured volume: 1597.3591 (m³)
